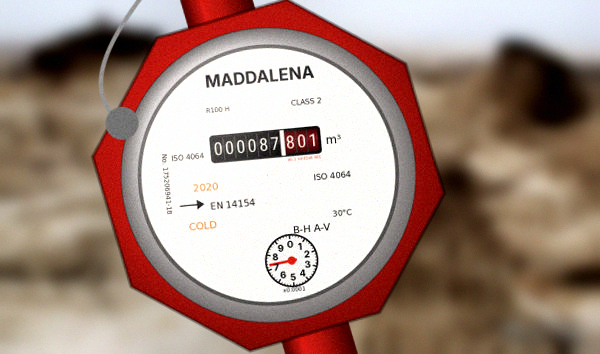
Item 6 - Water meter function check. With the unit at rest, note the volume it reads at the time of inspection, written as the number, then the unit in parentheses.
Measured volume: 87.8017 (m³)
